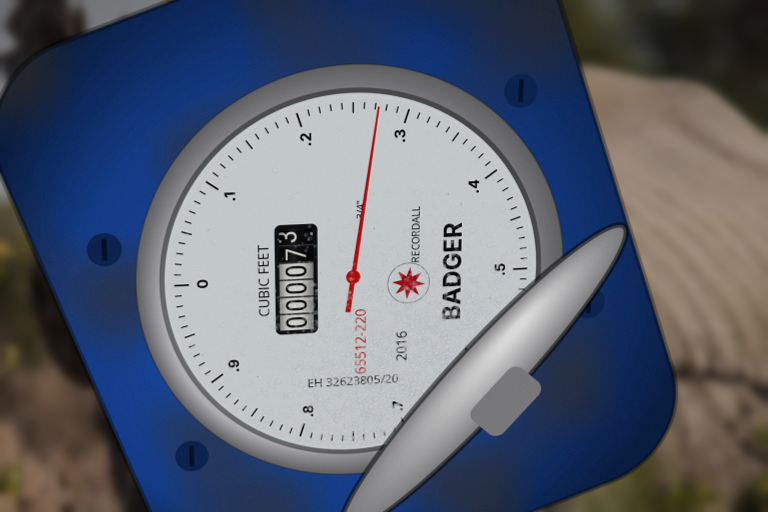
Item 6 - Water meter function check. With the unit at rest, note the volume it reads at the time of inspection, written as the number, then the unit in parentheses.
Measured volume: 73.27 (ft³)
